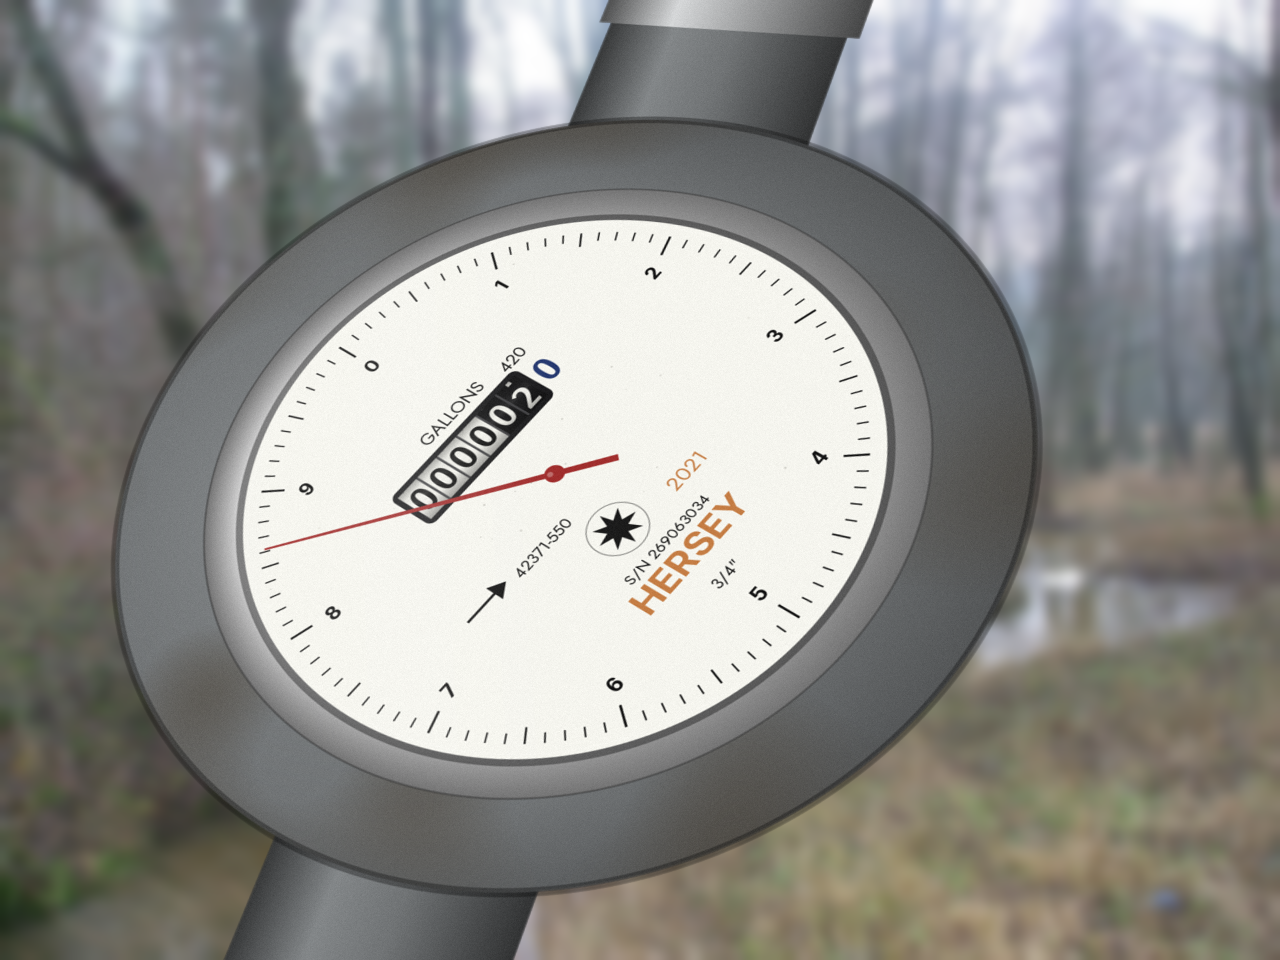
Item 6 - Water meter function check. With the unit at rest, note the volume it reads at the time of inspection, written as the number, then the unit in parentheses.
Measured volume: 18.6 (gal)
